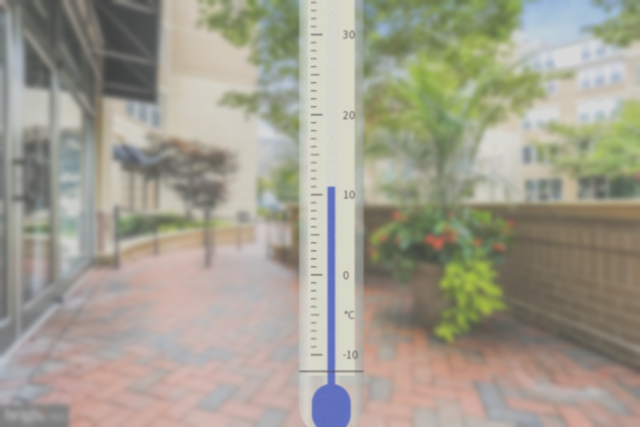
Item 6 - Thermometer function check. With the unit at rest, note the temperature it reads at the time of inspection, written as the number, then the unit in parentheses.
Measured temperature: 11 (°C)
